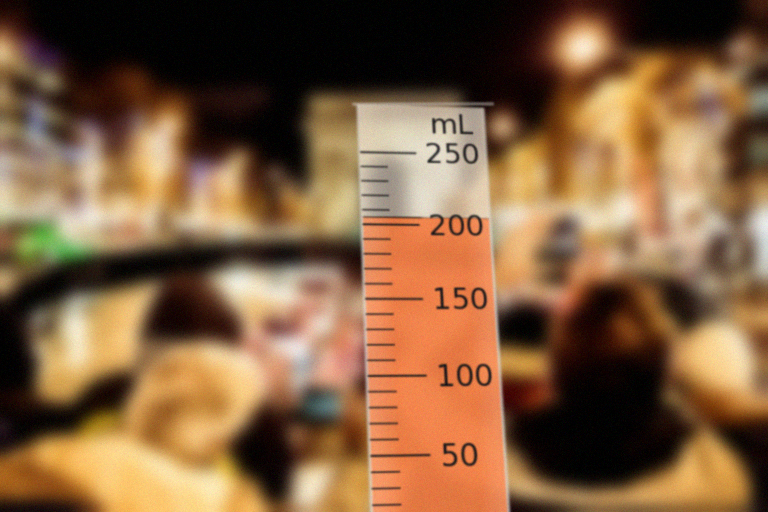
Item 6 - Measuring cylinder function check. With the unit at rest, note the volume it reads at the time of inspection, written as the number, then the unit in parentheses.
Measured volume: 205 (mL)
